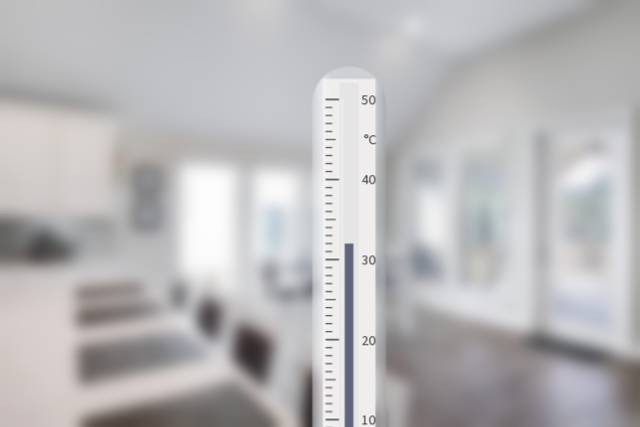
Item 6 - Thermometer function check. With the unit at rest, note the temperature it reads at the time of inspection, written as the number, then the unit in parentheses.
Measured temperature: 32 (°C)
